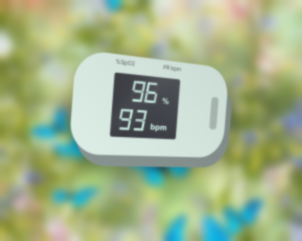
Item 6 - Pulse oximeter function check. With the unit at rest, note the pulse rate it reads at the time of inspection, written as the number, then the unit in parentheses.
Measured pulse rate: 93 (bpm)
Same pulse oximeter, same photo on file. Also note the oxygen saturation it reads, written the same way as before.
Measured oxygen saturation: 96 (%)
